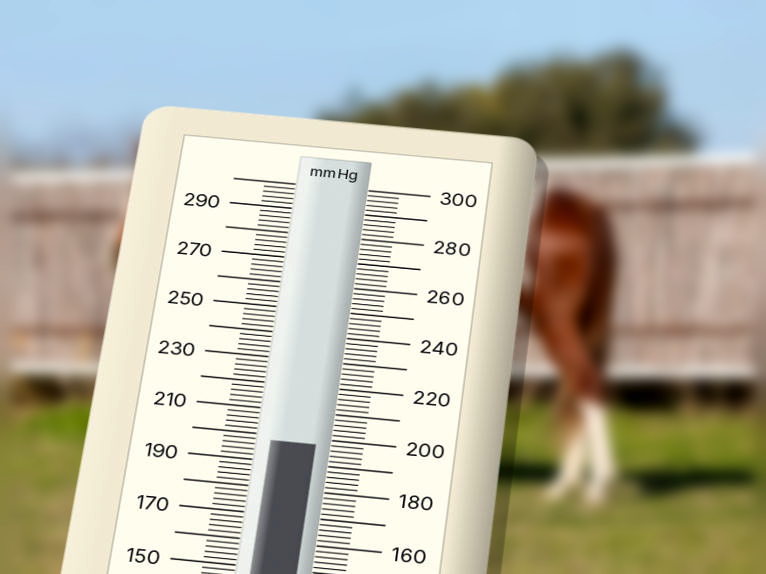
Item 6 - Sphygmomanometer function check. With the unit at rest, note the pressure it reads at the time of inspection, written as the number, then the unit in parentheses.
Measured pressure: 198 (mmHg)
